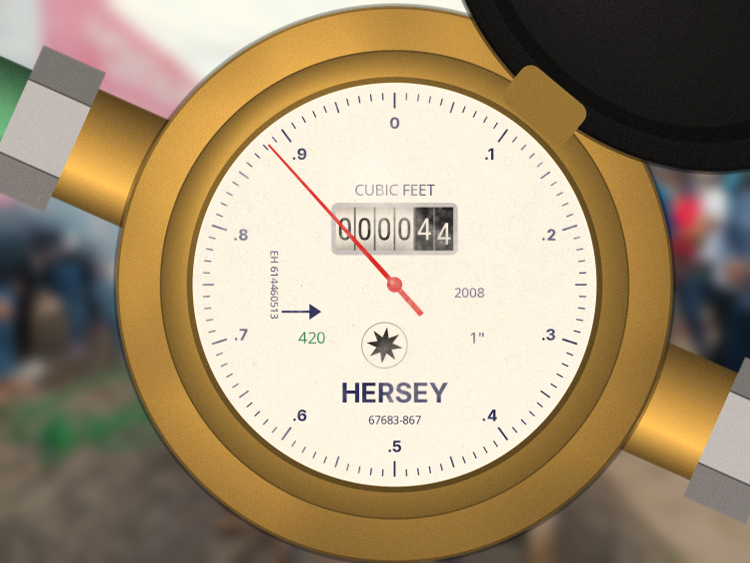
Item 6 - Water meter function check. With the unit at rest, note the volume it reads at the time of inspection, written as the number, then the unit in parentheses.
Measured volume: 43.88 (ft³)
